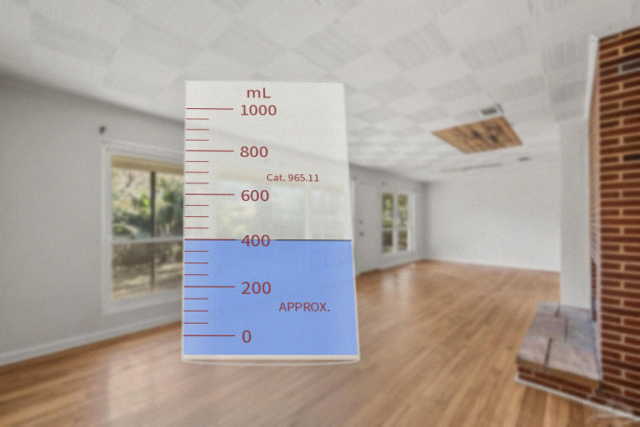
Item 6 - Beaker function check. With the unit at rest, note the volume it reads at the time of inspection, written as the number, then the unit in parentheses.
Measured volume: 400 (mL)
